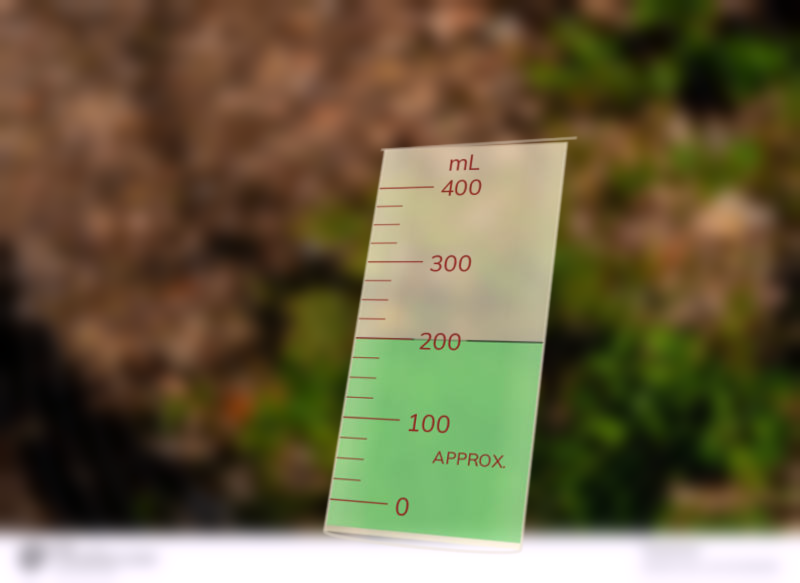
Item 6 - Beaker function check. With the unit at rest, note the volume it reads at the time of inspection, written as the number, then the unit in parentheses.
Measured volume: 200 (mL)
